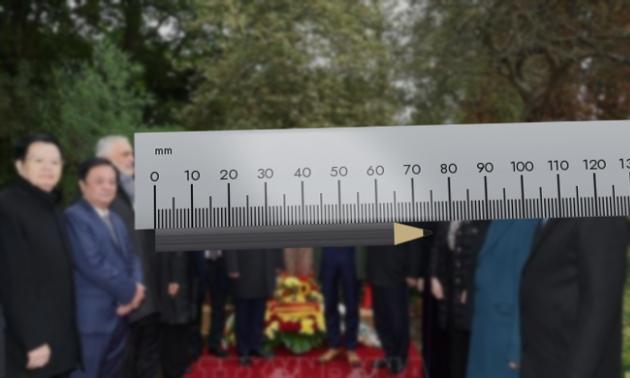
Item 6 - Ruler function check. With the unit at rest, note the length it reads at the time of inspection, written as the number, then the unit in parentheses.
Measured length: 75 (mm)
